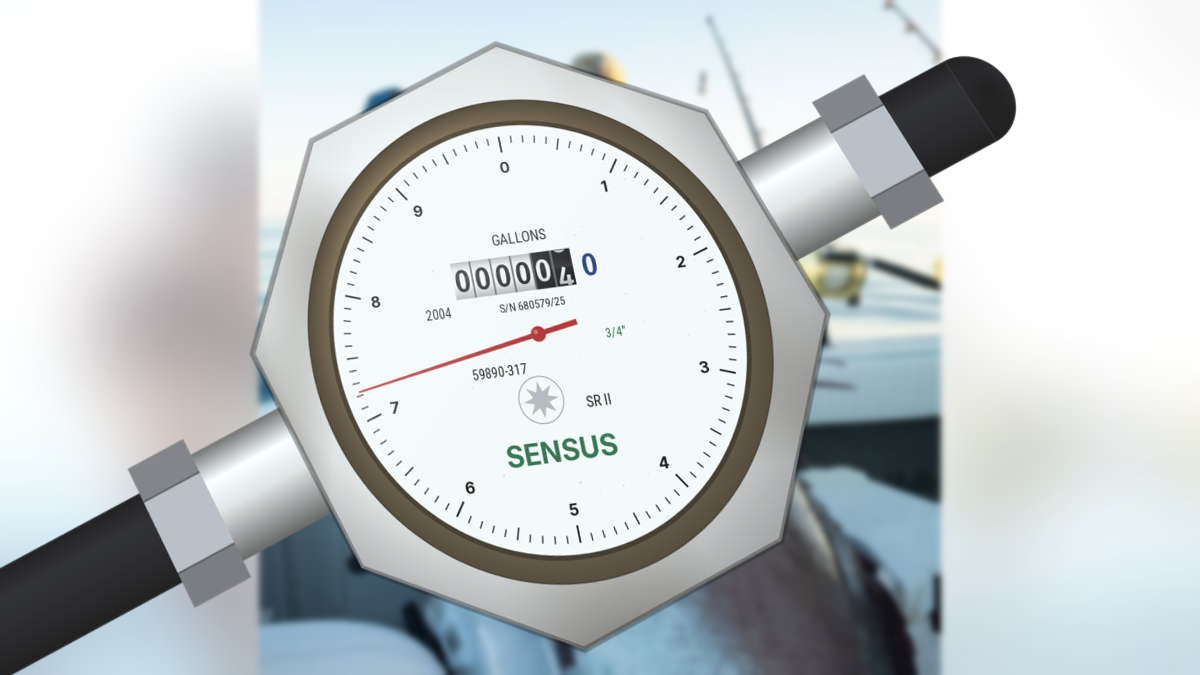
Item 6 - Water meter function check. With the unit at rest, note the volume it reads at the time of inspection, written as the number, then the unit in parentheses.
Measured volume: 37.2 (gal)
